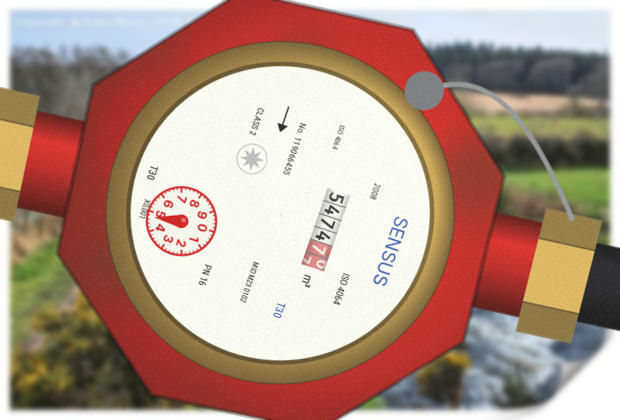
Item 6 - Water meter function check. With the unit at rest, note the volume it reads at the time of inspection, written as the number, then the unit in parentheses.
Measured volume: 5474.764 (m³)
